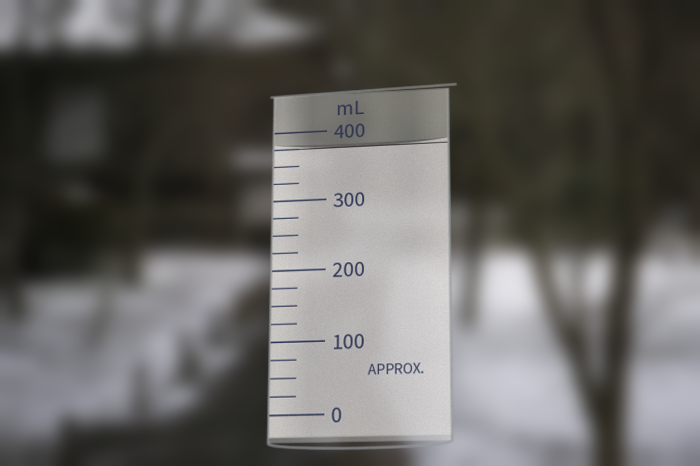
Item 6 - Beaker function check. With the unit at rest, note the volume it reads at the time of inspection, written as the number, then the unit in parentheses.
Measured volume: 375 (mL)
